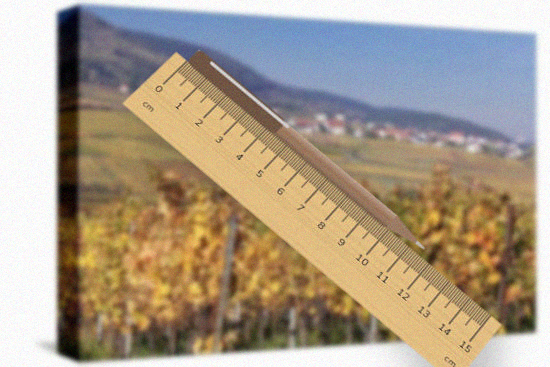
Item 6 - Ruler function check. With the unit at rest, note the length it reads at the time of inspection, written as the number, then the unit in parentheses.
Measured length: 11.5 (cm)
